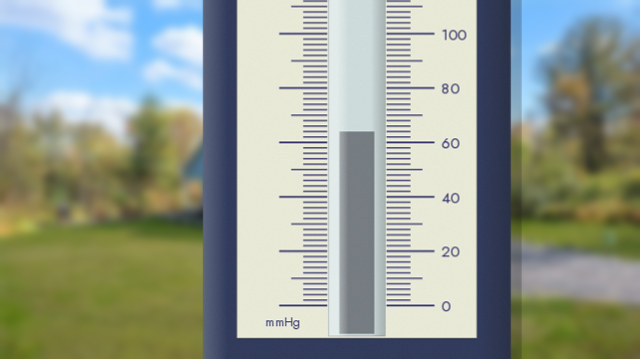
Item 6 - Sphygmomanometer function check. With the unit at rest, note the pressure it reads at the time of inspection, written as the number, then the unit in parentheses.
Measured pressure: 64 (mmHg)
